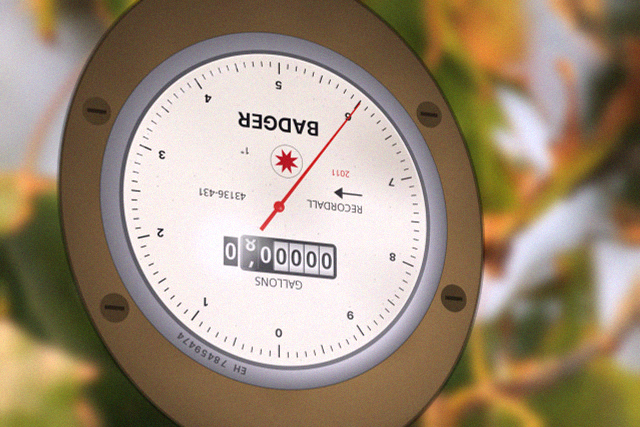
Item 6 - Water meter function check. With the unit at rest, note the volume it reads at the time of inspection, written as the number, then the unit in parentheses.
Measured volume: 76.0 (gal)
